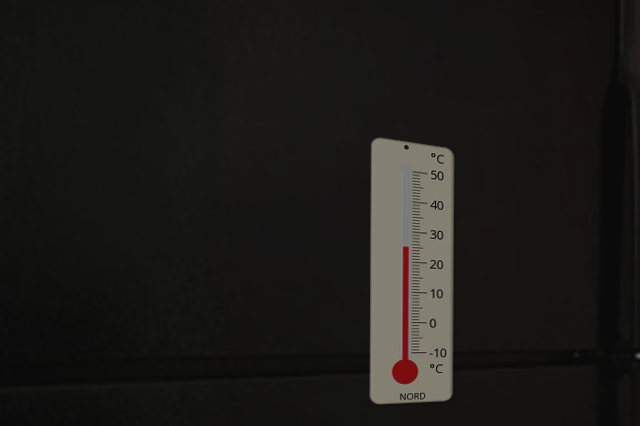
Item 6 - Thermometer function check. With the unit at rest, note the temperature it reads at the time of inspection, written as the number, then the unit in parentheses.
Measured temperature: 25 (°C)
